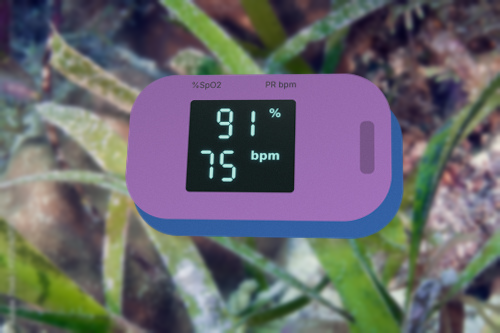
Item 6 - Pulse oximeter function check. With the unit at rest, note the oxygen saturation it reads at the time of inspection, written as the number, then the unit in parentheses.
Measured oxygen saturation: 91 (%)
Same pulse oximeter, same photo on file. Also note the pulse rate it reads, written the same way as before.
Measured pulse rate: 75 (bpm)
